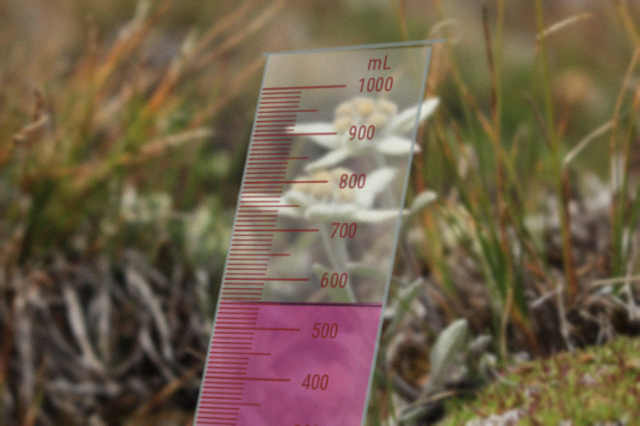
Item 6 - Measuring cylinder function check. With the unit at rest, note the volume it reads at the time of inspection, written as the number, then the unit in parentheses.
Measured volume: 550 (mL)
